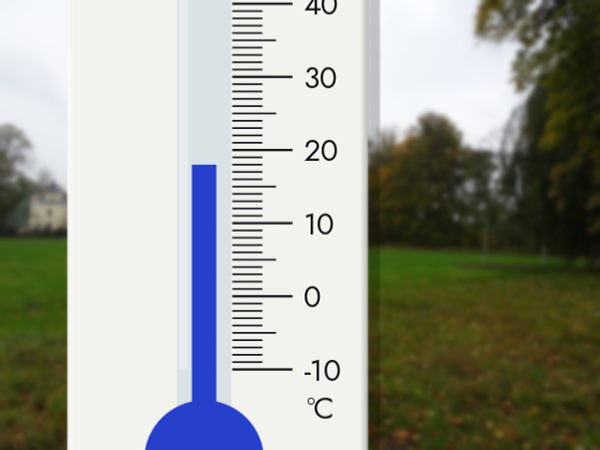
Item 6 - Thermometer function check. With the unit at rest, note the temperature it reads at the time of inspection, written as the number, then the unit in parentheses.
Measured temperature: 18 (°C)
